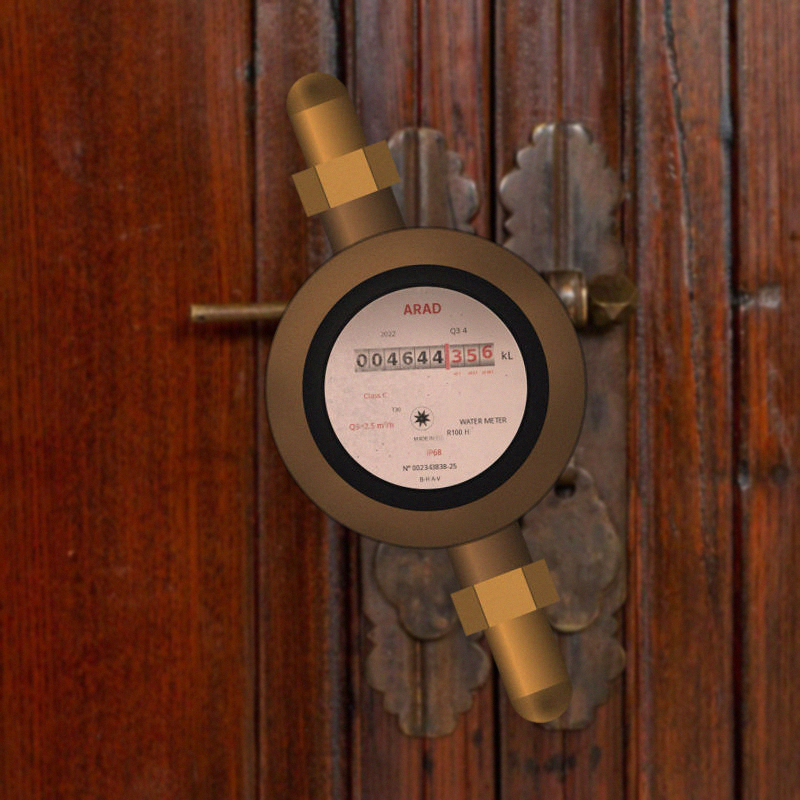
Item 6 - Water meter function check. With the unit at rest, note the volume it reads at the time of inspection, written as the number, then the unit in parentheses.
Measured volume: 4644.356 (kL)
